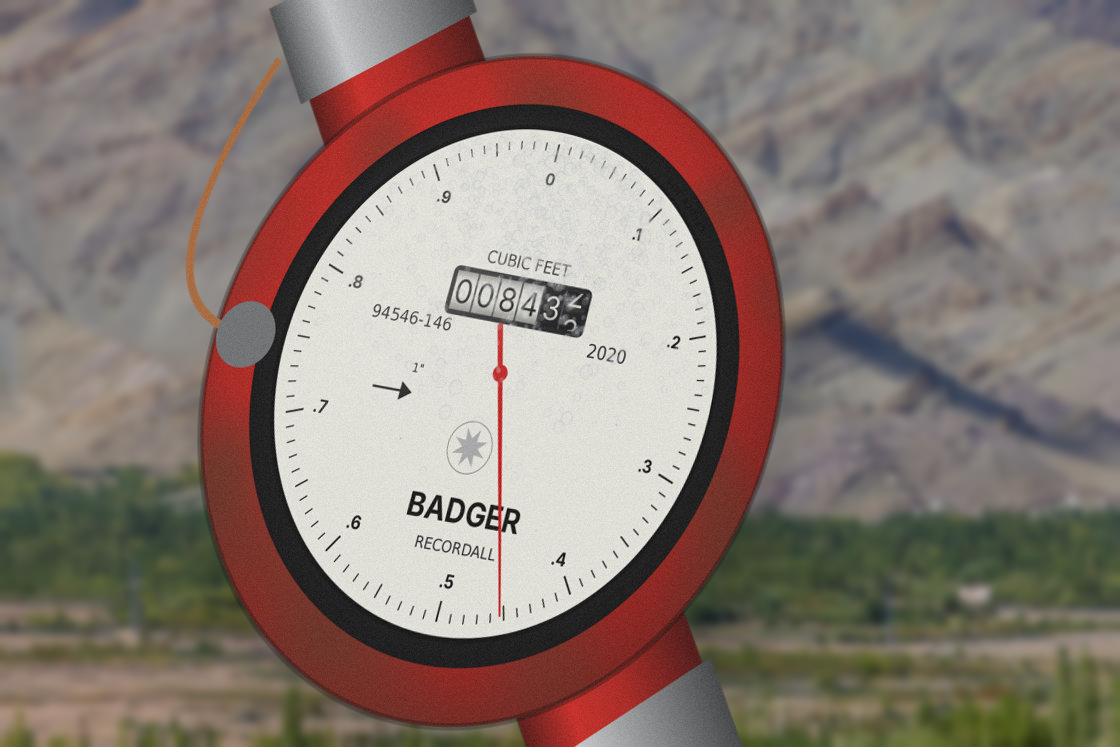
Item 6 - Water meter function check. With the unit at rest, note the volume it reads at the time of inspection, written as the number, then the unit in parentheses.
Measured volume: 8432.45 (ft³)
